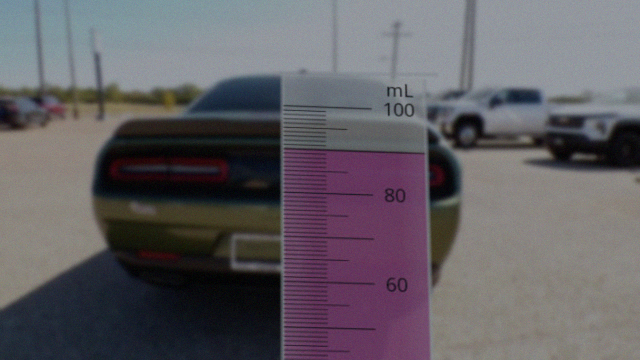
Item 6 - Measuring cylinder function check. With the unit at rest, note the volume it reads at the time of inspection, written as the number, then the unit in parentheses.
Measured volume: 90 (mL)
